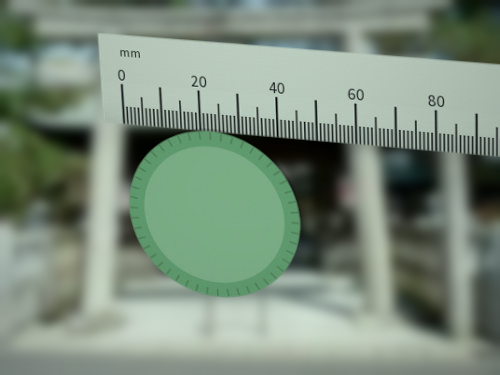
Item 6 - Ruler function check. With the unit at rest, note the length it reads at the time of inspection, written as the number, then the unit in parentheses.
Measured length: 45 (mm)
